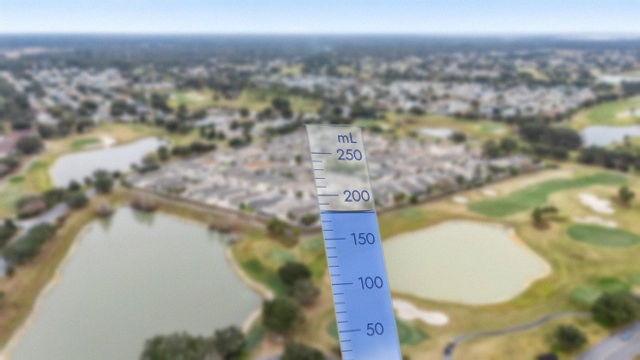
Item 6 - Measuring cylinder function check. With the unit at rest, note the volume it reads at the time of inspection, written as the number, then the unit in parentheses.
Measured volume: 180 (mL)
